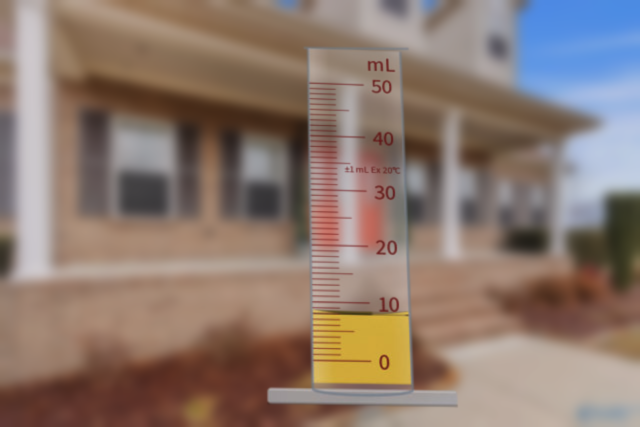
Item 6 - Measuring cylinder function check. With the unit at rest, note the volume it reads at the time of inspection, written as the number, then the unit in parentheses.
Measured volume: 8 (mL)
